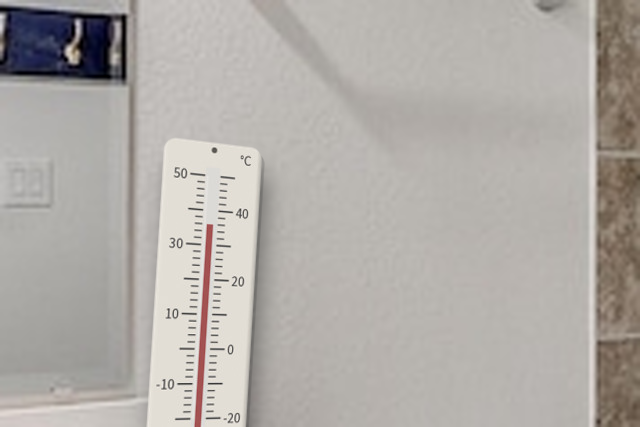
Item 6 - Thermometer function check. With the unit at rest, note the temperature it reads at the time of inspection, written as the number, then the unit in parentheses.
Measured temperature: 36 (°C)
